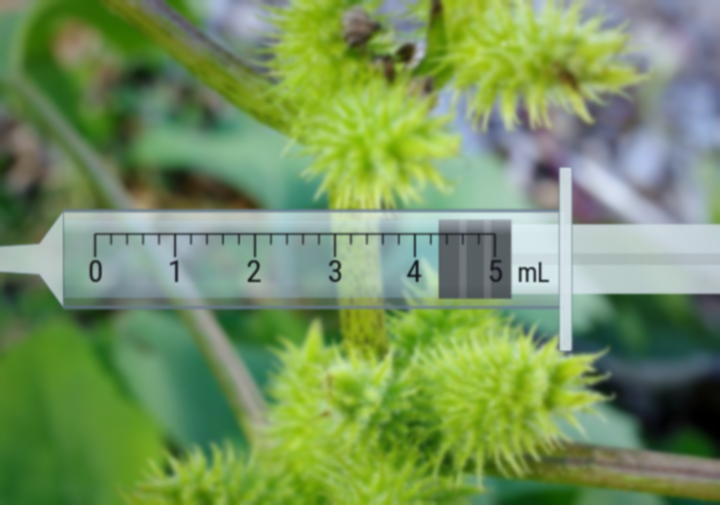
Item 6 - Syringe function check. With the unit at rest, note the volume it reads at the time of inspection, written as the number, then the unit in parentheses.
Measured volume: 4.3 (mL)
